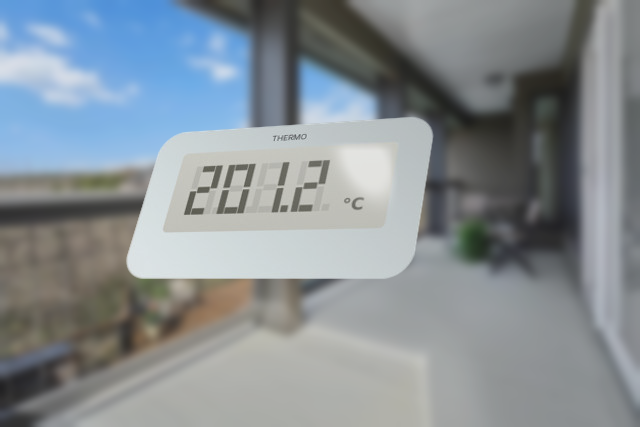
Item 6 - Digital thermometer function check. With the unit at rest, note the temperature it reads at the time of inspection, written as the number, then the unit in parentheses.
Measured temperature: 201.2 (°C)
